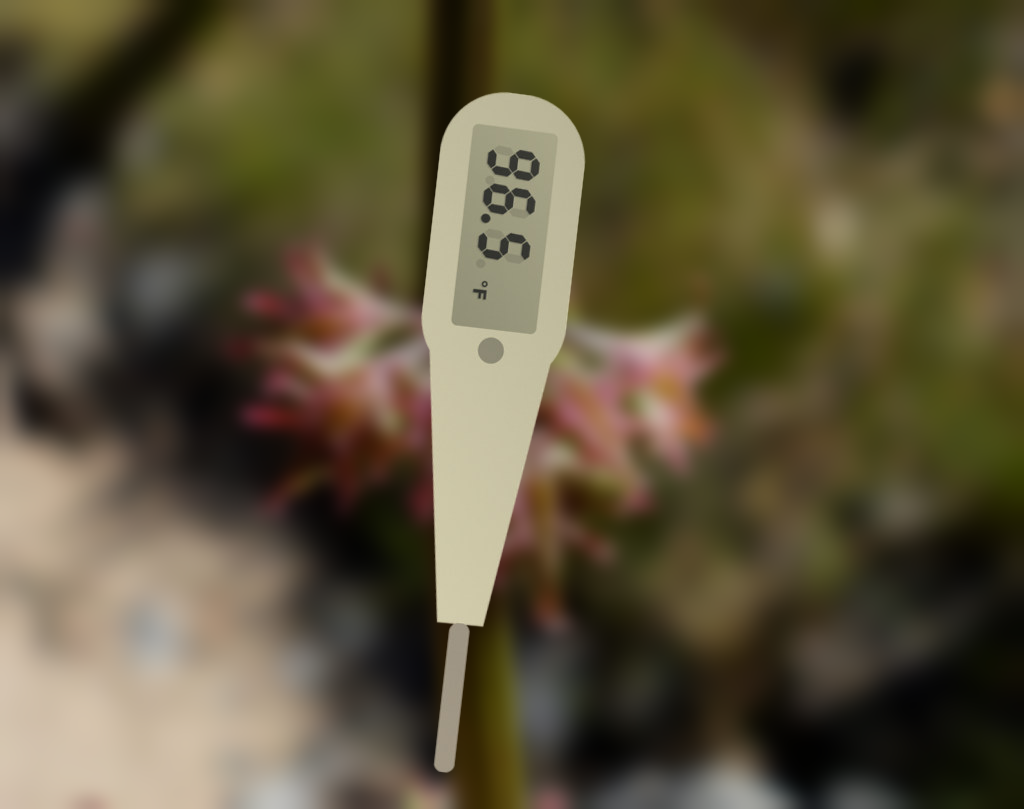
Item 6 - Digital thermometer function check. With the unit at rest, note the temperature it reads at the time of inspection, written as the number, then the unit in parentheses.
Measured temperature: 96.5 (°F)
